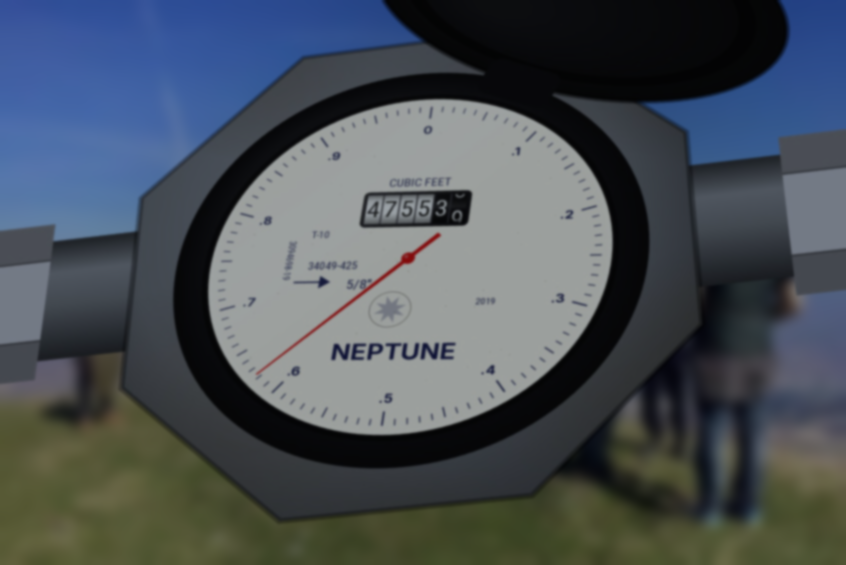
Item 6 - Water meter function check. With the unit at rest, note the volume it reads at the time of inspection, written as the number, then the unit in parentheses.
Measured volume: 475538.62 (ft³)
